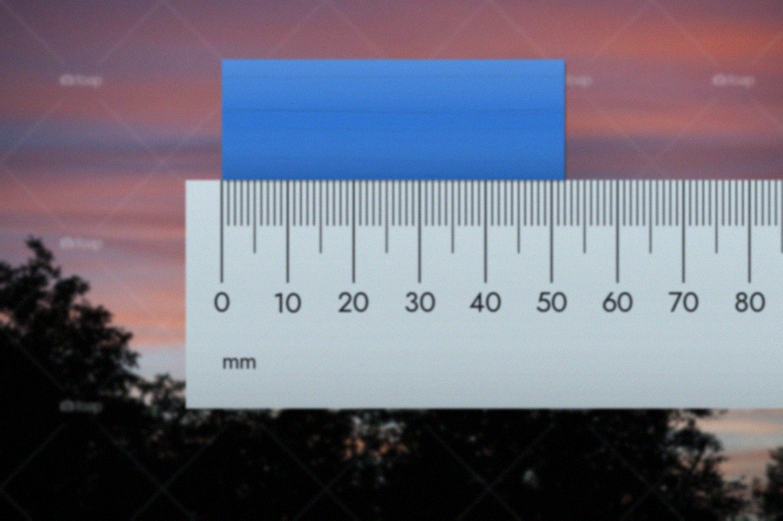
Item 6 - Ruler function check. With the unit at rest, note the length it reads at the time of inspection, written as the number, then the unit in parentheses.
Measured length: 52 (mm)
